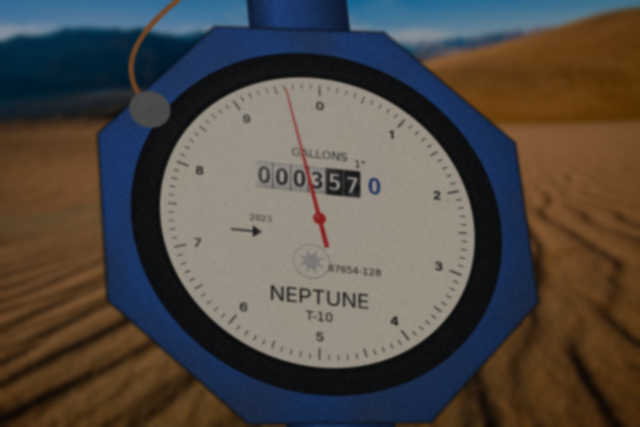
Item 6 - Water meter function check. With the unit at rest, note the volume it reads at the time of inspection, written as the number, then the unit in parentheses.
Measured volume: 3569.6 (gal)
